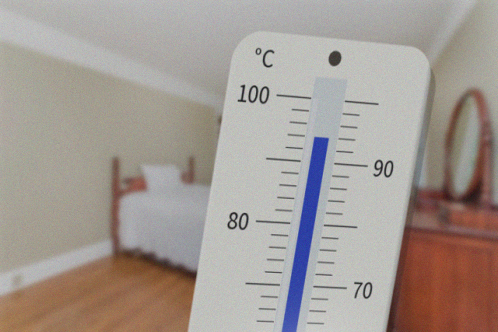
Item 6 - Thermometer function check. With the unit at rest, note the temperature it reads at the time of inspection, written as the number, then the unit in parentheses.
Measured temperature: 94 (°C)
